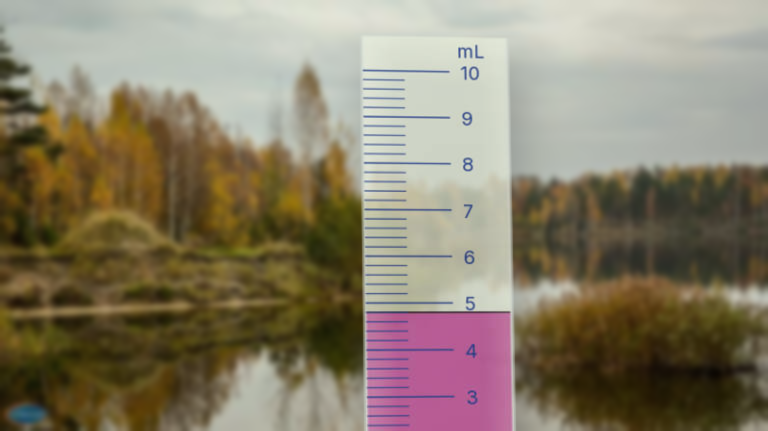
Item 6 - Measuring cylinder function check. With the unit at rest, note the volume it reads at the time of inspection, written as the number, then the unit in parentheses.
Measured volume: 4.8 (mL)
